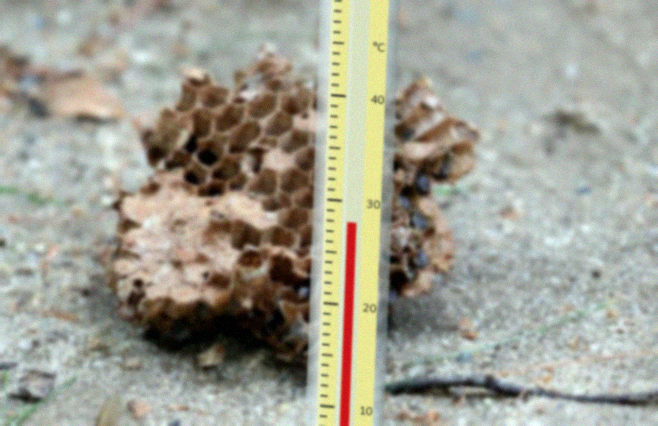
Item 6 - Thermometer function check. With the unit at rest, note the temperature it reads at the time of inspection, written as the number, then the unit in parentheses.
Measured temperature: 28 (°C)
